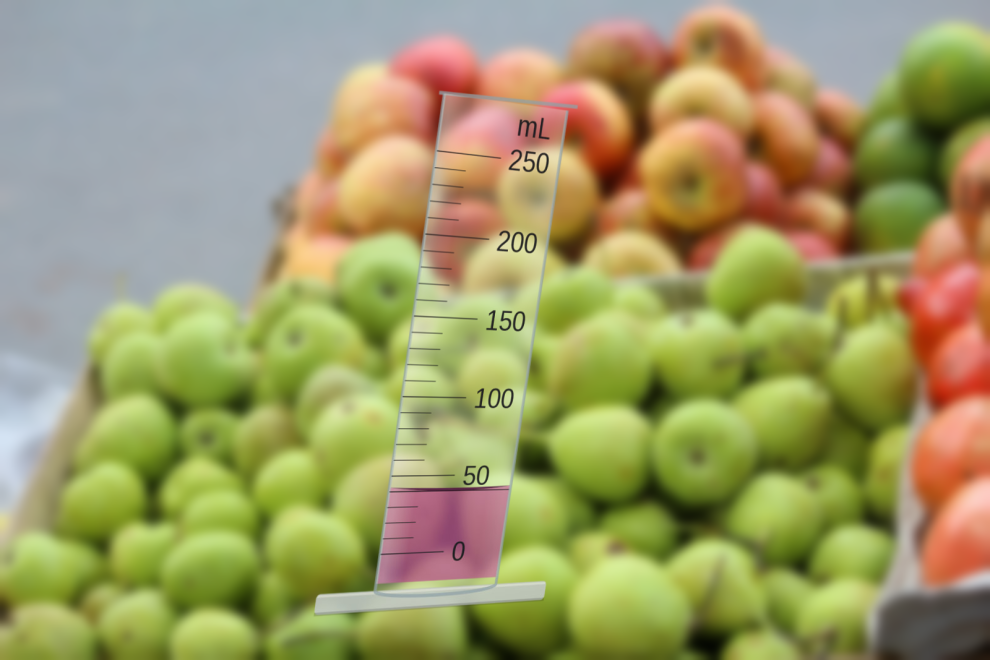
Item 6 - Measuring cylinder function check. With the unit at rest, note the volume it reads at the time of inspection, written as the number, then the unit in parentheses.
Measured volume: 40 (mL)
